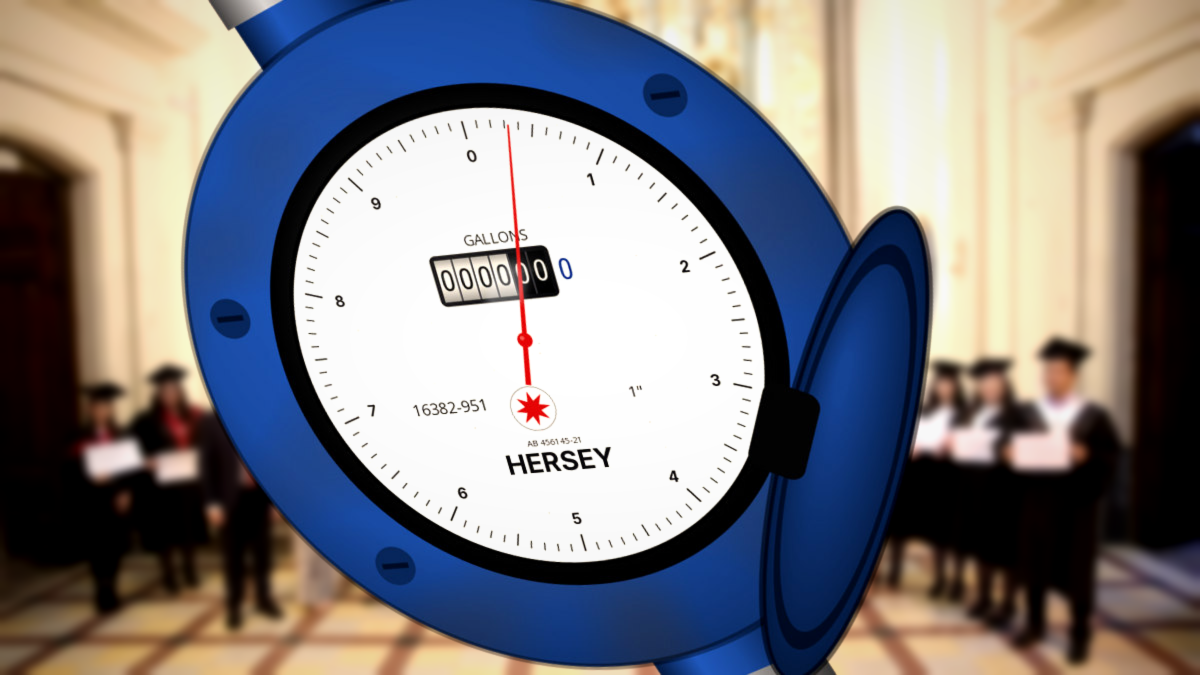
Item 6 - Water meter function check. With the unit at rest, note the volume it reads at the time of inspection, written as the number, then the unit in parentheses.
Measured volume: 0.3 (gal)
